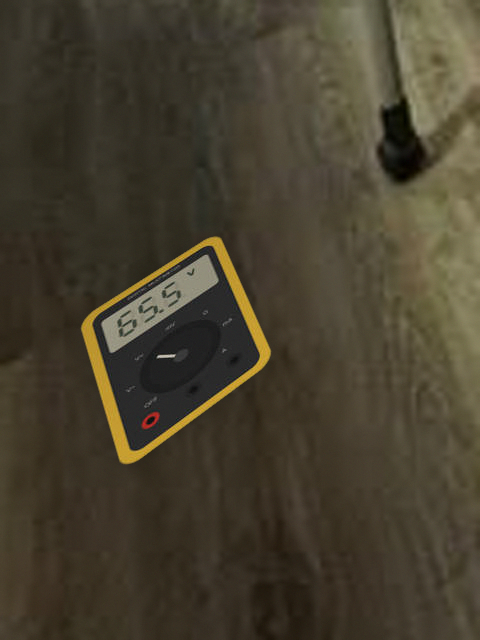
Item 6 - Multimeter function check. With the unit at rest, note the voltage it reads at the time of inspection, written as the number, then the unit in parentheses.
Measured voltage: 65.5 (V)
